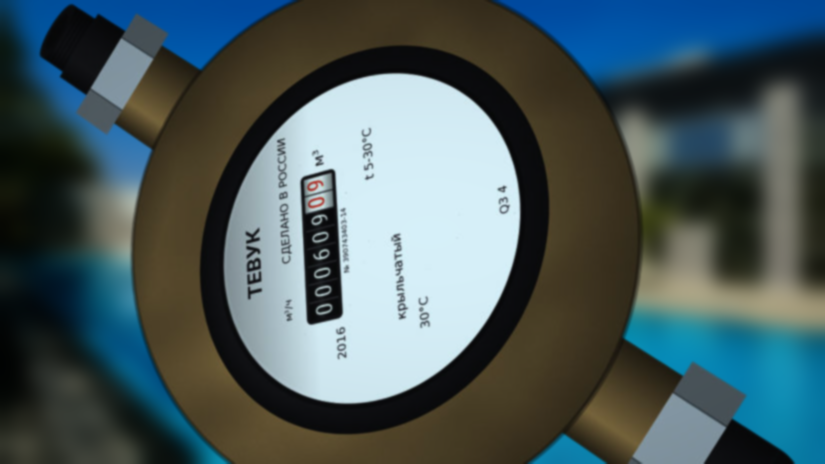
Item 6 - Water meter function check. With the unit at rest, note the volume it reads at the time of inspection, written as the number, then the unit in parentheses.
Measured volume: 609.09 (m³)
